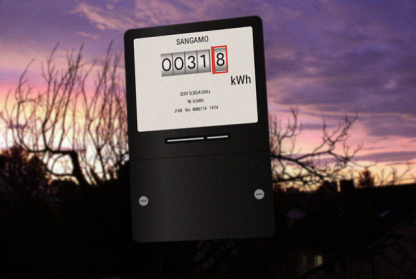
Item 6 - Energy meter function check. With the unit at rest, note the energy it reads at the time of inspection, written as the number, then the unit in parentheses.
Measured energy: 31.8 (kWh)
